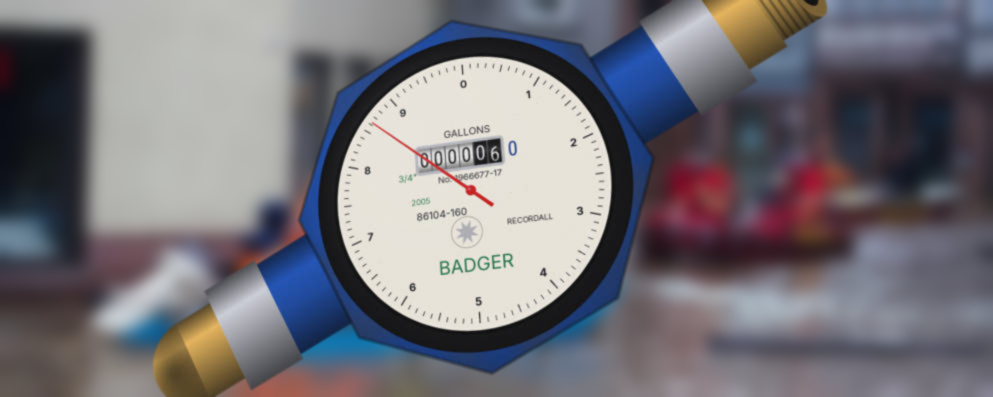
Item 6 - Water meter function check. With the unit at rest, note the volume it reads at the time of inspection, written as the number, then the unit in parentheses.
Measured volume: 58.6 (gal)
